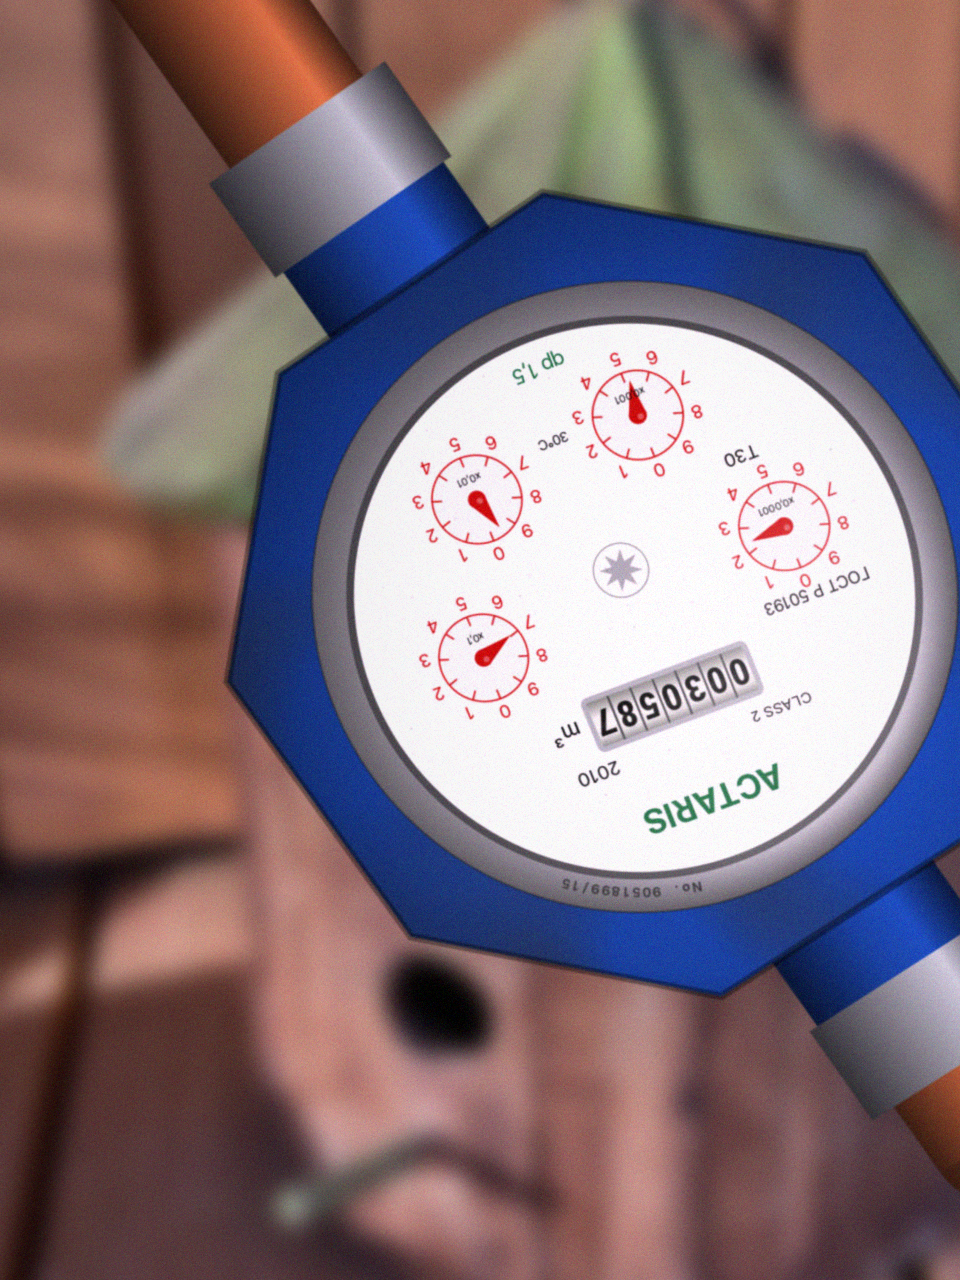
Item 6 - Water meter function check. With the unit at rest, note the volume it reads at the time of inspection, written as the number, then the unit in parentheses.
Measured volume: 30587.6952 (m³)
